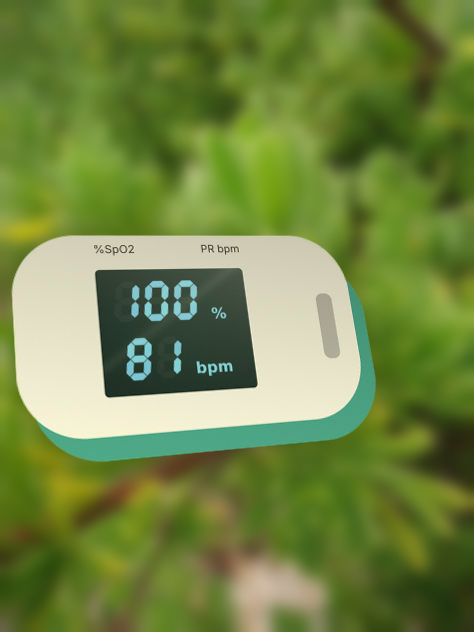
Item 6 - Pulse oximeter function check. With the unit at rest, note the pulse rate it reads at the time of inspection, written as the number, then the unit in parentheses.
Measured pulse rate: 81 (bpm)
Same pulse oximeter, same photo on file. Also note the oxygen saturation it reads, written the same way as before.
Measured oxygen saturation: 100 (%)
